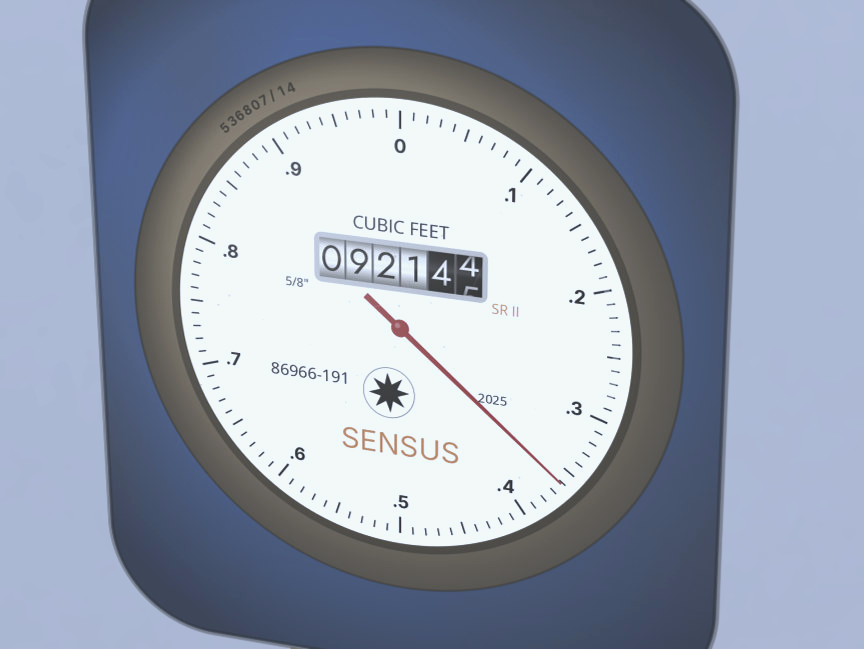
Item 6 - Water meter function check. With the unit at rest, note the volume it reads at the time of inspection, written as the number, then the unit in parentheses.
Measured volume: 92144.36 (ft³)
